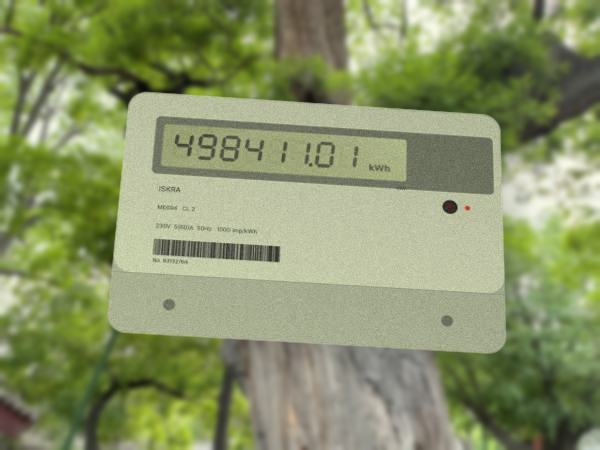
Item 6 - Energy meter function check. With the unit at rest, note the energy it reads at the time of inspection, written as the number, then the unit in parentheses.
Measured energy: 498411.01 (kWh)
